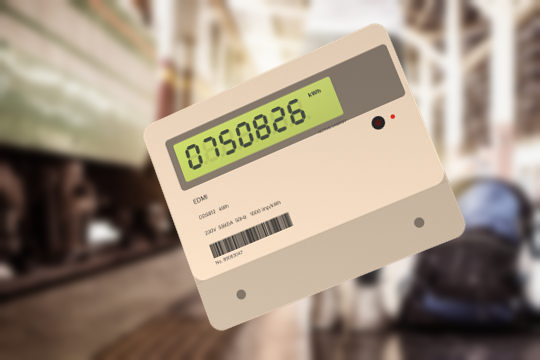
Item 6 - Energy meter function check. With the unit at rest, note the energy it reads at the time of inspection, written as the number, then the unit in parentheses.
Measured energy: 750826 (kWh)
